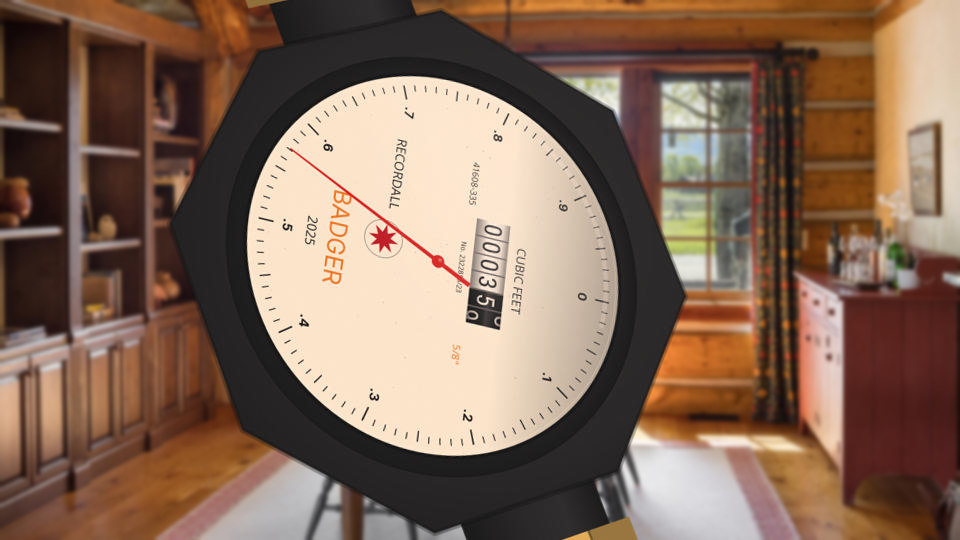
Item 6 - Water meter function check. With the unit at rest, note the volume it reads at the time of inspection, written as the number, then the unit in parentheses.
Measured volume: 358.57 (ft³)
